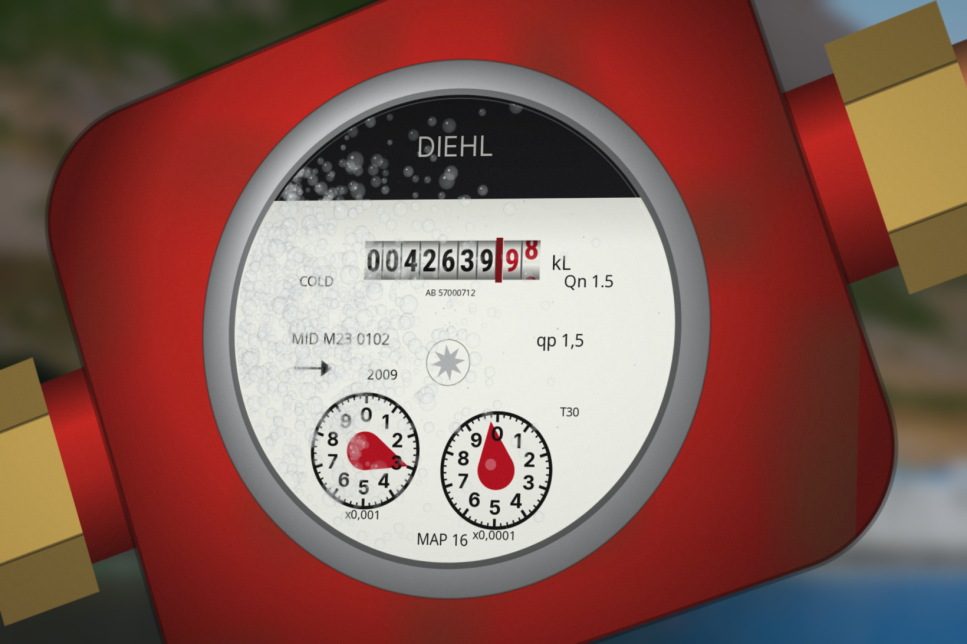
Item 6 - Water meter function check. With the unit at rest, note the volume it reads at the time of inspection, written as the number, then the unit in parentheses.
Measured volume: 42639.9829 (kL)
